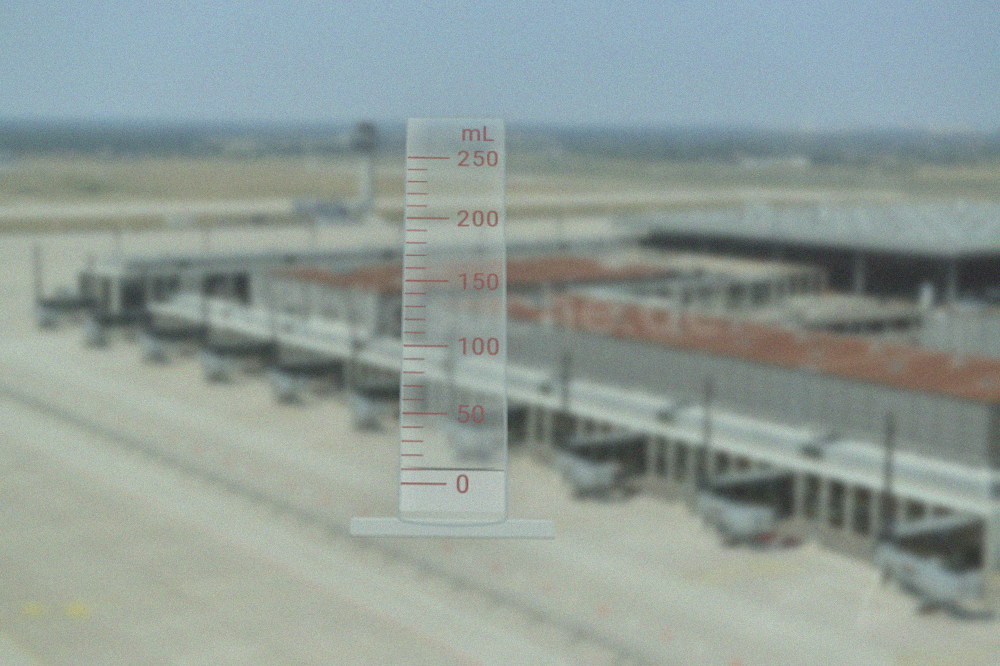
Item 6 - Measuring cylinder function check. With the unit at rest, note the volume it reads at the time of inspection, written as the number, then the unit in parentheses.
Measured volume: 10 (mL)
